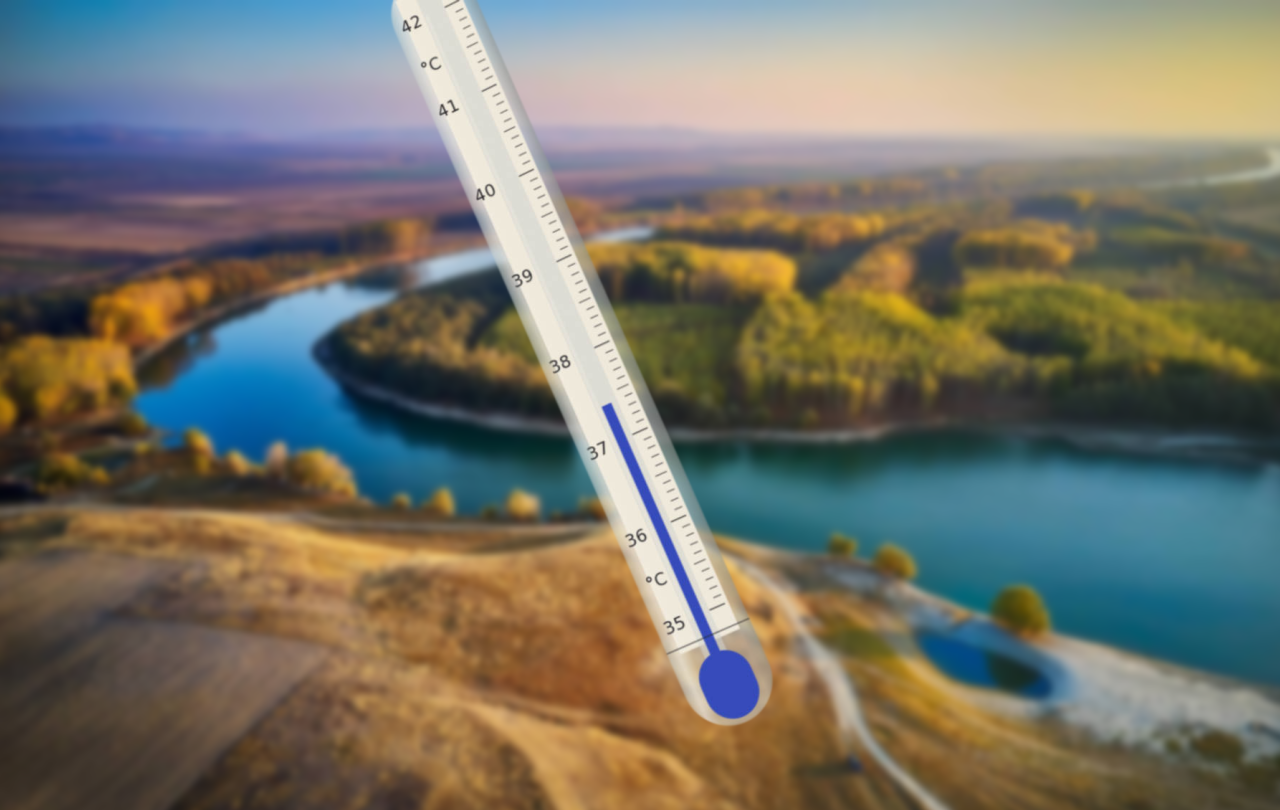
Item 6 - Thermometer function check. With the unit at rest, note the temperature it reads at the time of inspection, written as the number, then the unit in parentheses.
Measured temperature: 37.4 (°C)
